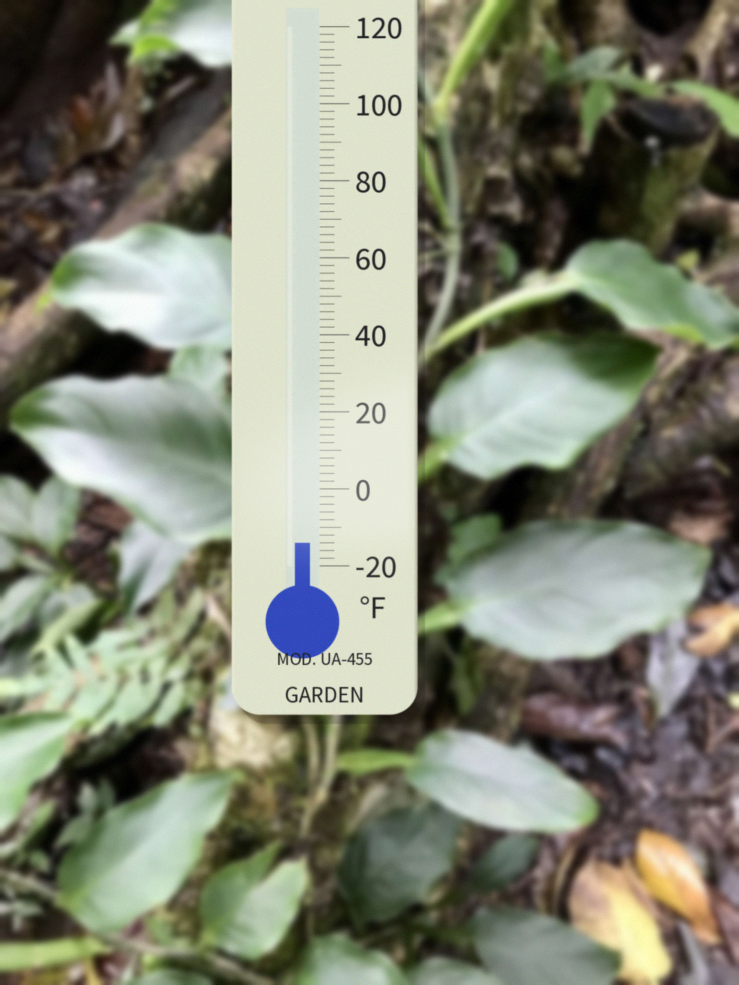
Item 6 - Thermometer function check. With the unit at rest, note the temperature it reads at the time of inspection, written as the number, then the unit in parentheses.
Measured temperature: -14 (°F)
